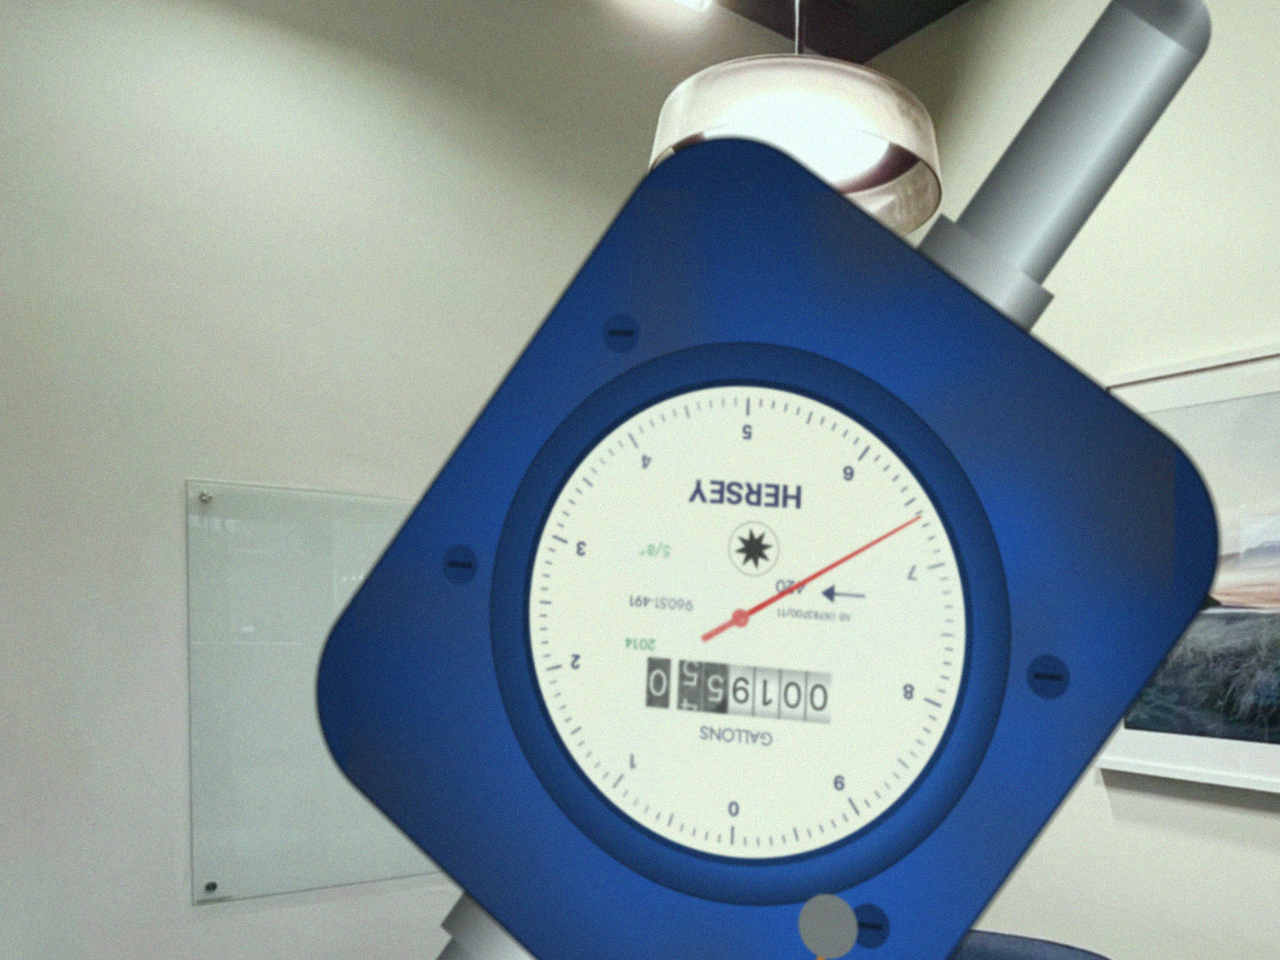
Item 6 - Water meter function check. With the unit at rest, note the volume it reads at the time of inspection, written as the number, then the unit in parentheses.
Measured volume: 19546.6 (gal)
